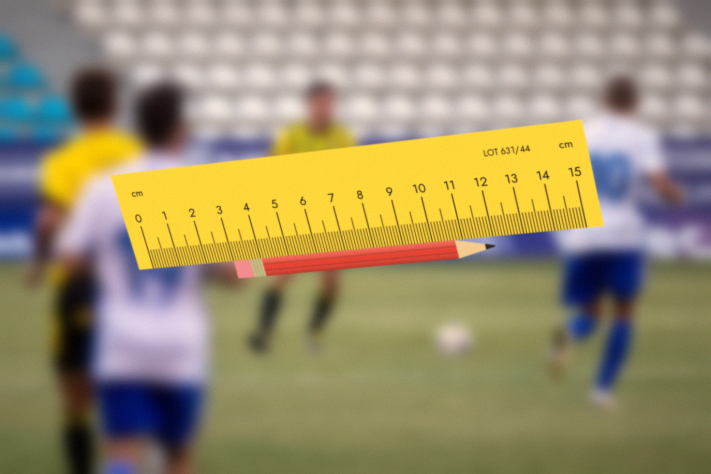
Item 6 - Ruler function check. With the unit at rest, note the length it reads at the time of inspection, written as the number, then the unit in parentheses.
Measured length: 9 (cm)
